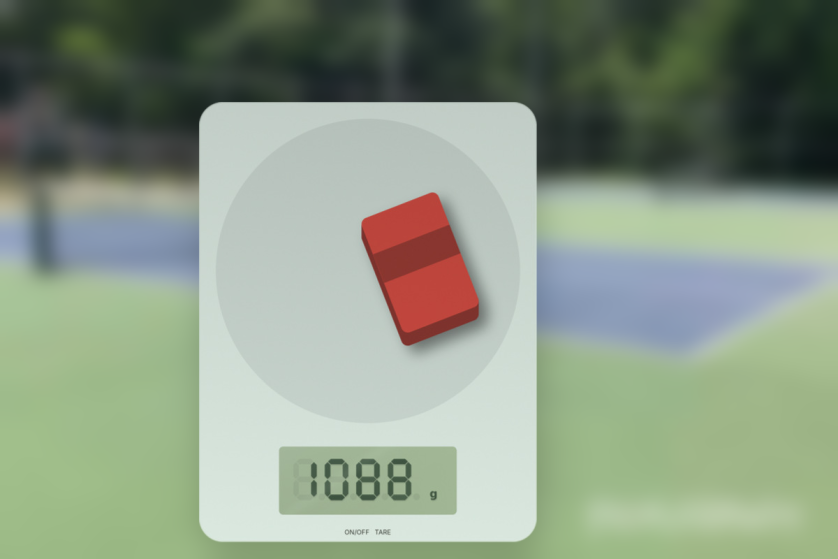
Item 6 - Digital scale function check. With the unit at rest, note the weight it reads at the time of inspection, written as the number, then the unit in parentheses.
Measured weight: 1088 (g)
